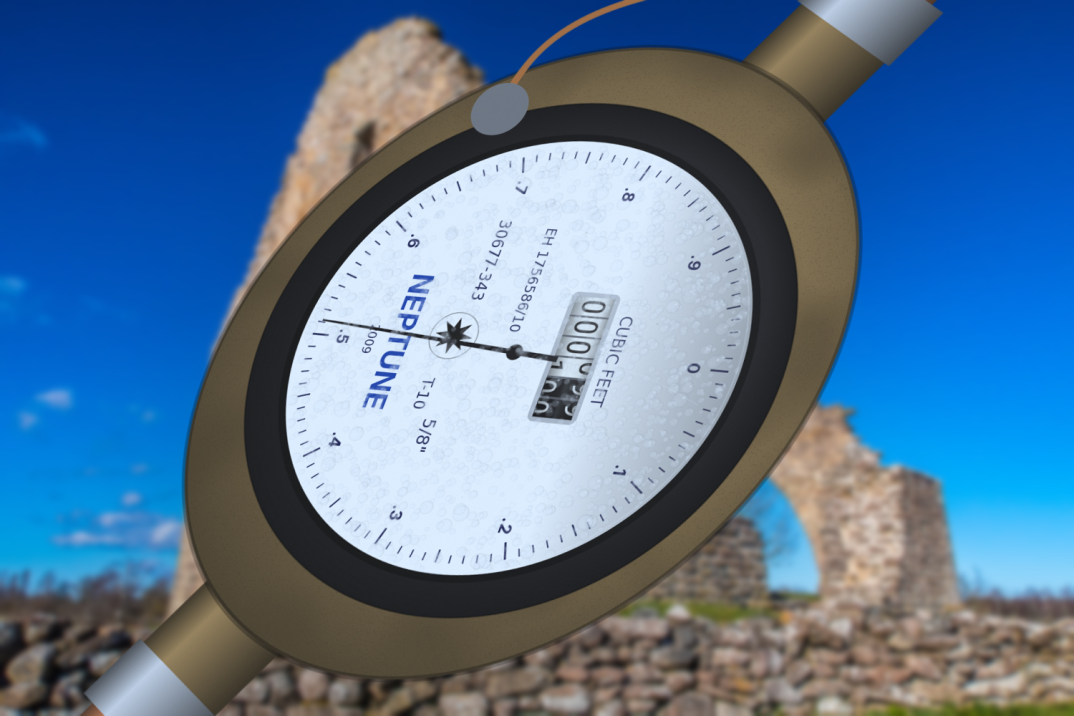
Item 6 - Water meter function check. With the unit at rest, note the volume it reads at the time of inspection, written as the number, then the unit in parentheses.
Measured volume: 99.51 (ft³)
